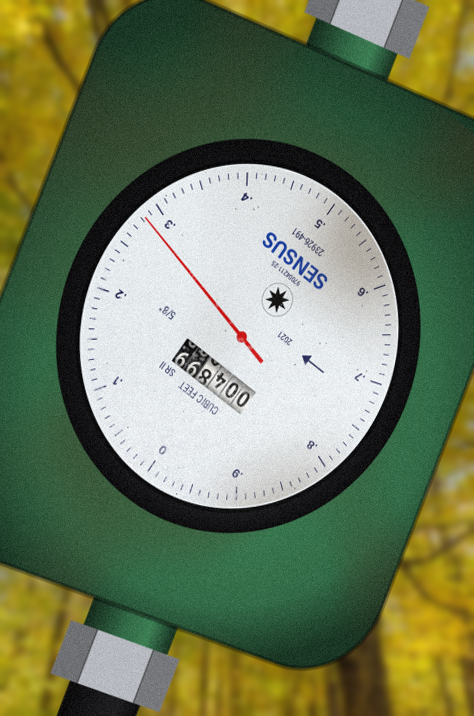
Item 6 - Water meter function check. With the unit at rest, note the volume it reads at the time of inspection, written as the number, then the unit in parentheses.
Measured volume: 4899.28 (ft³)
